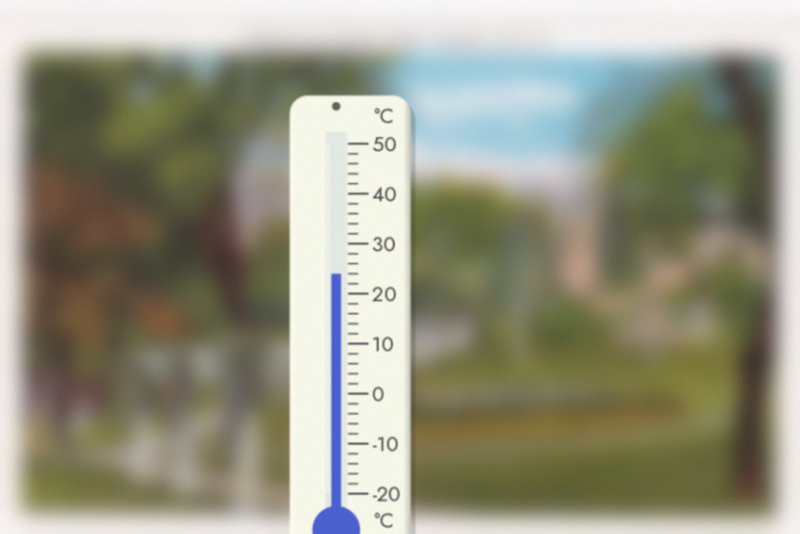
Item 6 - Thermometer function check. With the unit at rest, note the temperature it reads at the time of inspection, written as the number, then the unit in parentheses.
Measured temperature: 24 (°C)
